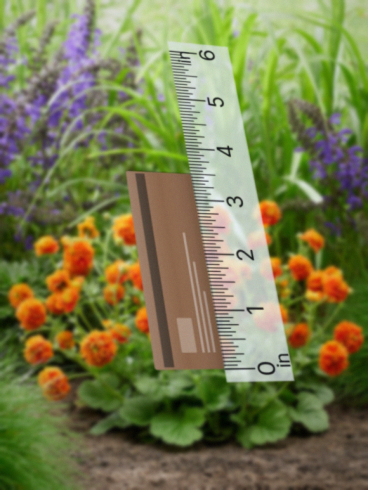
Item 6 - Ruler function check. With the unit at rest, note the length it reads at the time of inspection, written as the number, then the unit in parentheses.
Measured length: 3.5 (in)
